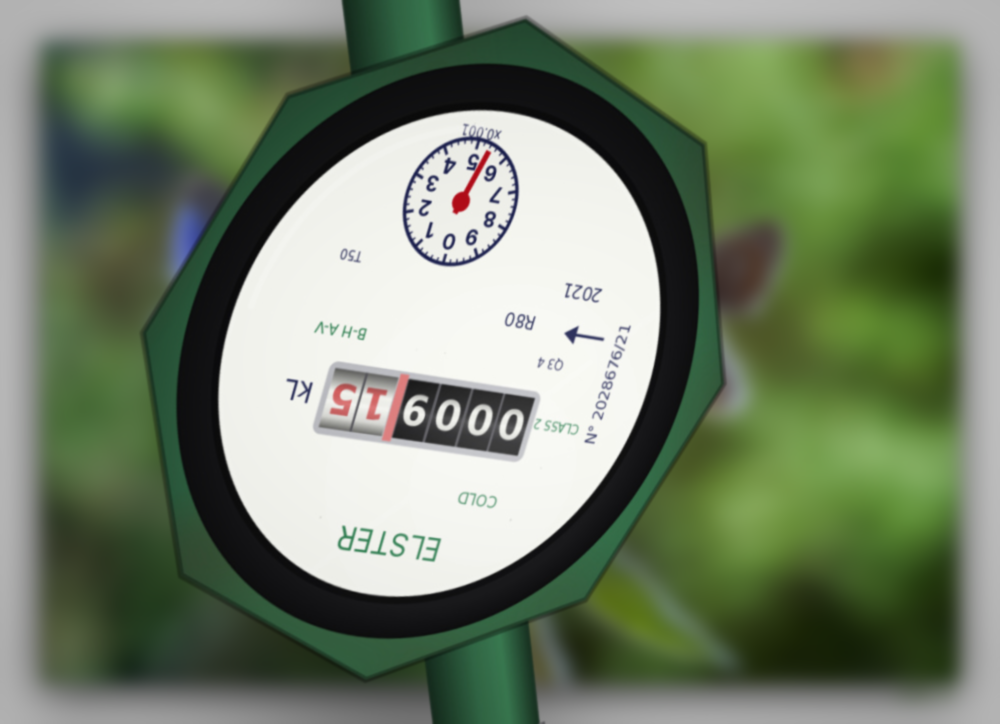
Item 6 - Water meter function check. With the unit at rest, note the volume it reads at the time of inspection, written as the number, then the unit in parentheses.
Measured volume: 9.155 (kL)
